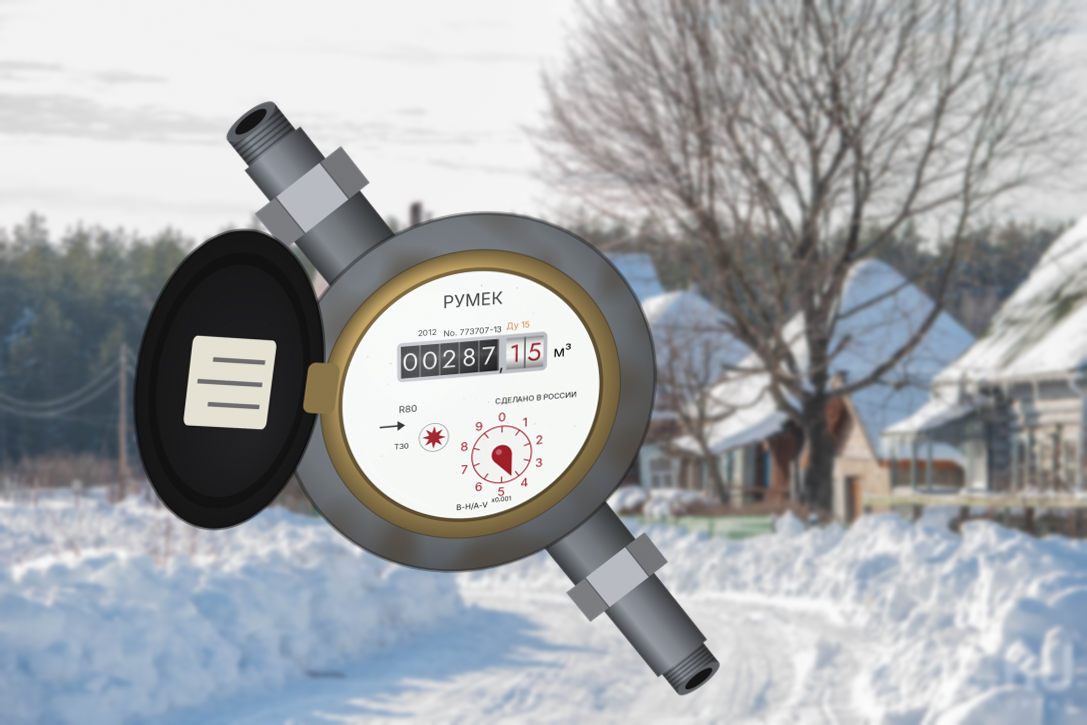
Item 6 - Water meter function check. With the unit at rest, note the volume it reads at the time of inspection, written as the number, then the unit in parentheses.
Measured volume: 287.154 (m³)
